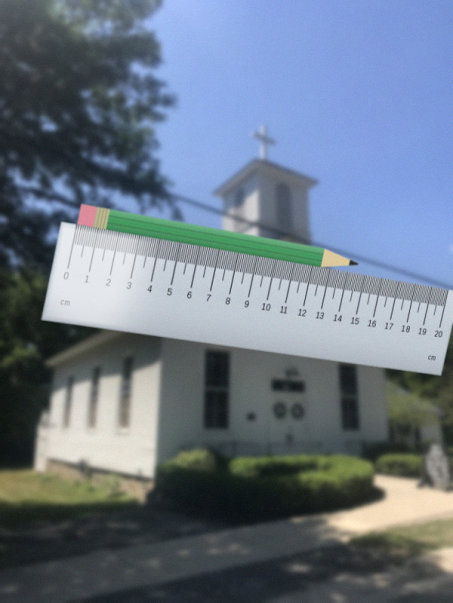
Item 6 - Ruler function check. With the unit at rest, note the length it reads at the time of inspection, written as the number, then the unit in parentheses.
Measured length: 14.5 (cm)
